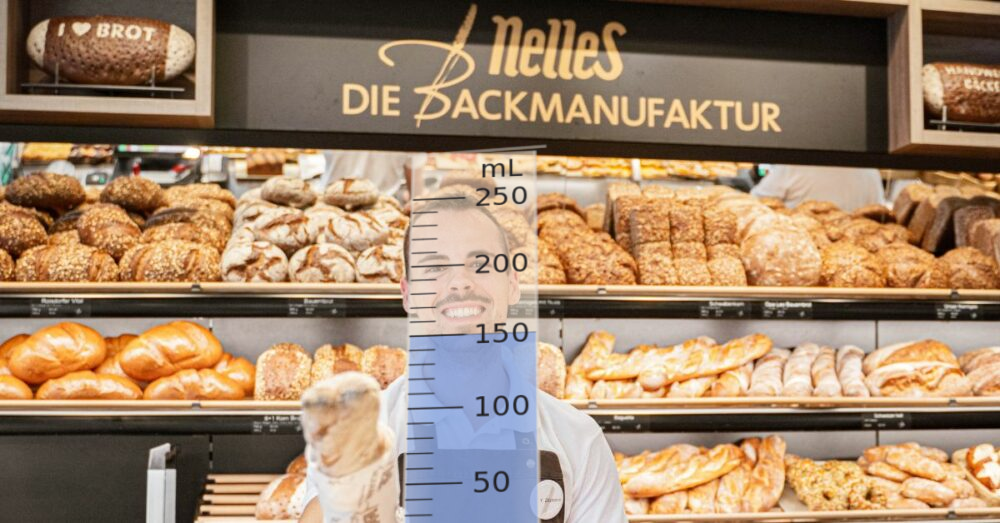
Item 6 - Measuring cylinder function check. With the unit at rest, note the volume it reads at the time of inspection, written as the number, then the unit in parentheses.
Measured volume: 150 (mL)
